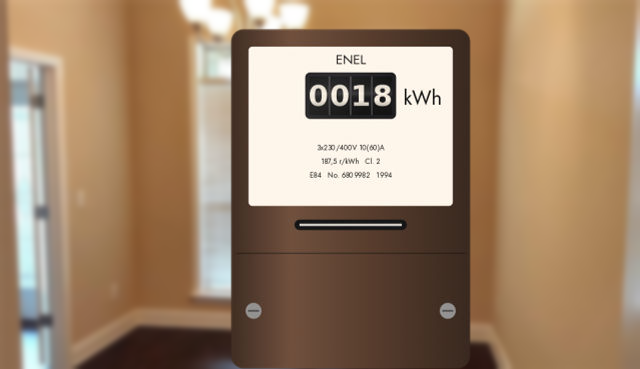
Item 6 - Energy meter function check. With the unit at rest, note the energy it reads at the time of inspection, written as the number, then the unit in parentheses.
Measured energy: 18 (kWh)
